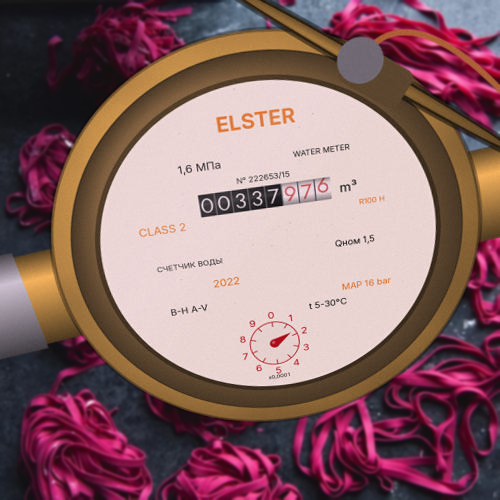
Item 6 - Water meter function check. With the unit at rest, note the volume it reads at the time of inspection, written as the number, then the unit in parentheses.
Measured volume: 337.9761 (m³)
